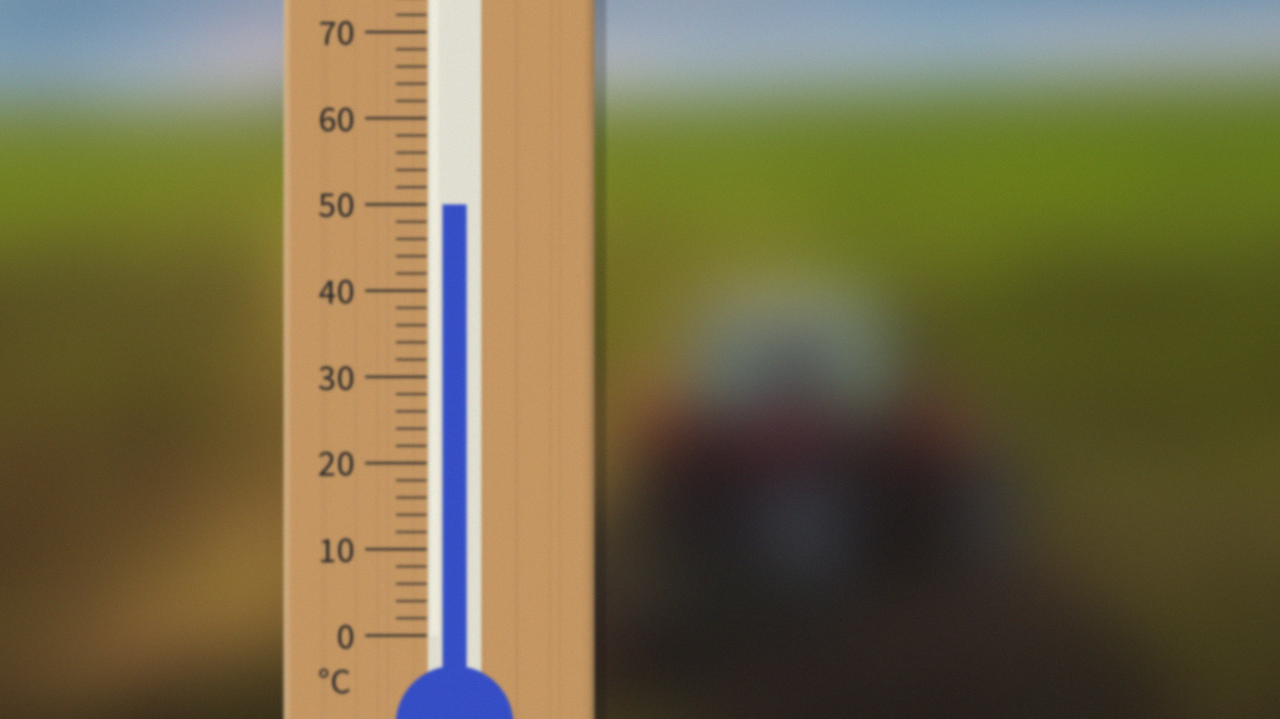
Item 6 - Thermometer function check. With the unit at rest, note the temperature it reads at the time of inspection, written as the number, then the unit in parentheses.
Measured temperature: 50 (°C)
